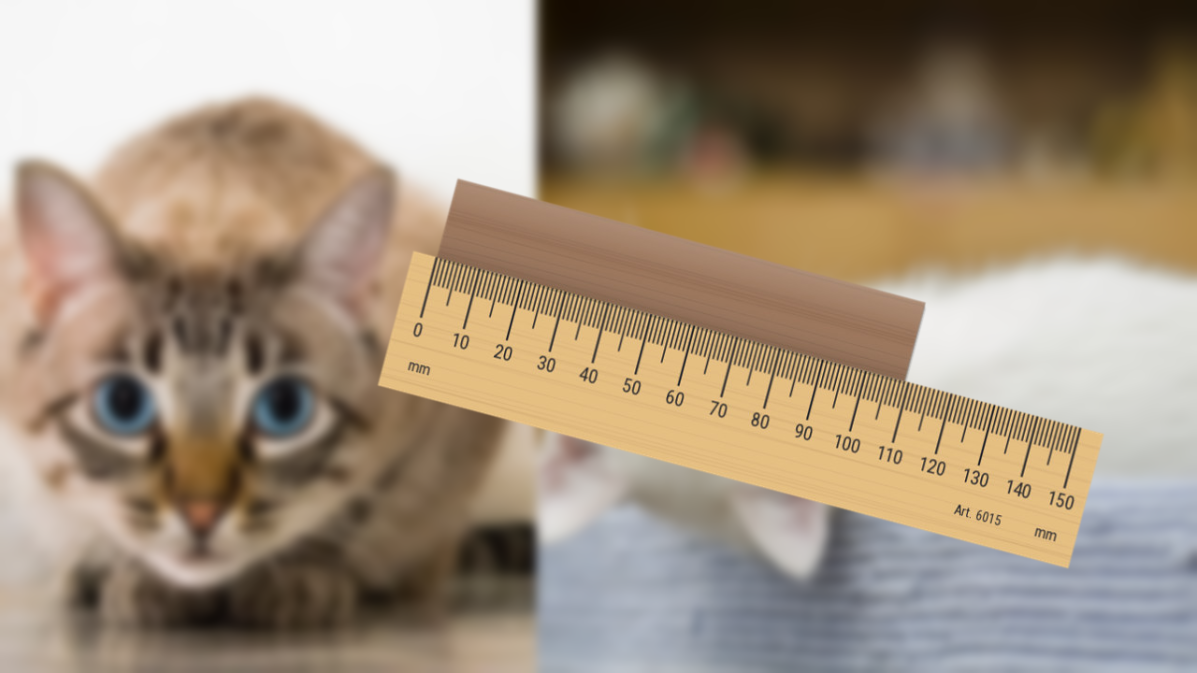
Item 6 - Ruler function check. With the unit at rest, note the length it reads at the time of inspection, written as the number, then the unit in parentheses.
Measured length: 109 (mm)
